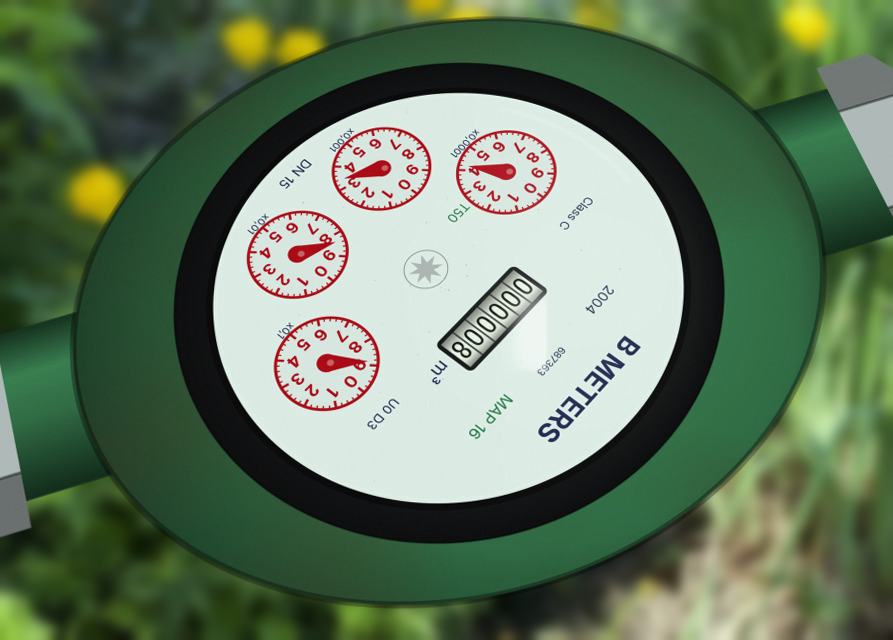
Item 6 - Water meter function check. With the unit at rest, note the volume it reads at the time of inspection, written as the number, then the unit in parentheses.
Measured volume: 8.8834 (m³)
